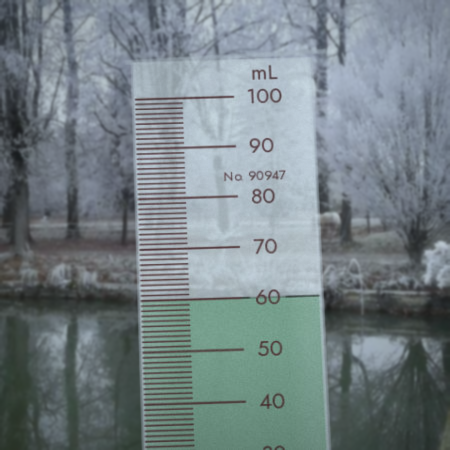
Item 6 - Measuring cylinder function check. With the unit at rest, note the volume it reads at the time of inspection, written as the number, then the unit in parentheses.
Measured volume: 60 (mL)
